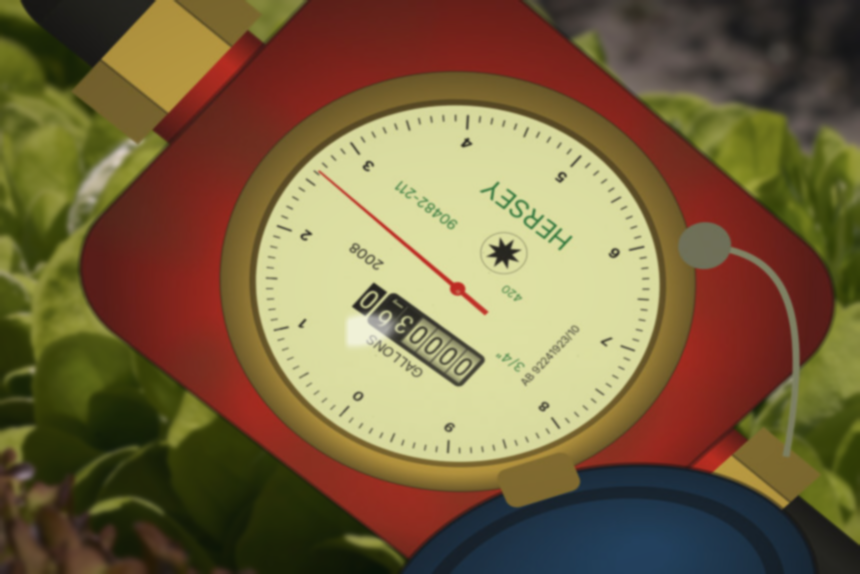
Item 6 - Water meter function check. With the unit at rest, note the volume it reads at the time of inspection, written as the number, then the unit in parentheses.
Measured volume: 362.6 (gal)
